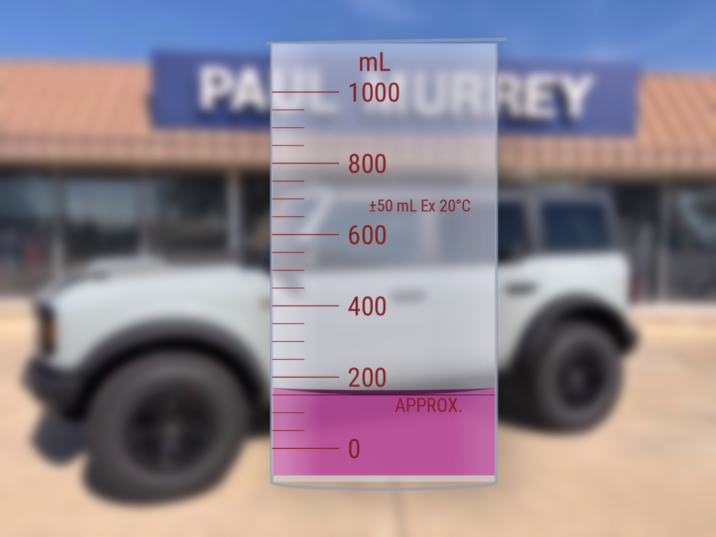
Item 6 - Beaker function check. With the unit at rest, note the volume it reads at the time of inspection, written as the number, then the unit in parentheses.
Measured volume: 150 (mL)
